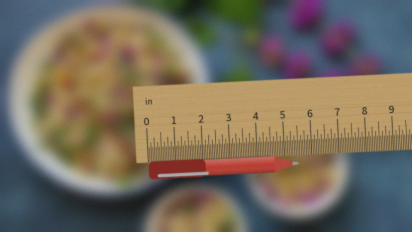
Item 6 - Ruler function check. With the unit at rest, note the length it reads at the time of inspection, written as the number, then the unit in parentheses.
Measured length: 5.5 (in)
